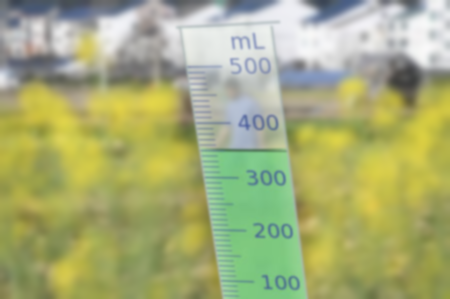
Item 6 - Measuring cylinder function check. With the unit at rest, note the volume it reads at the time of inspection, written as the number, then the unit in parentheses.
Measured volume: 350 (mL)
